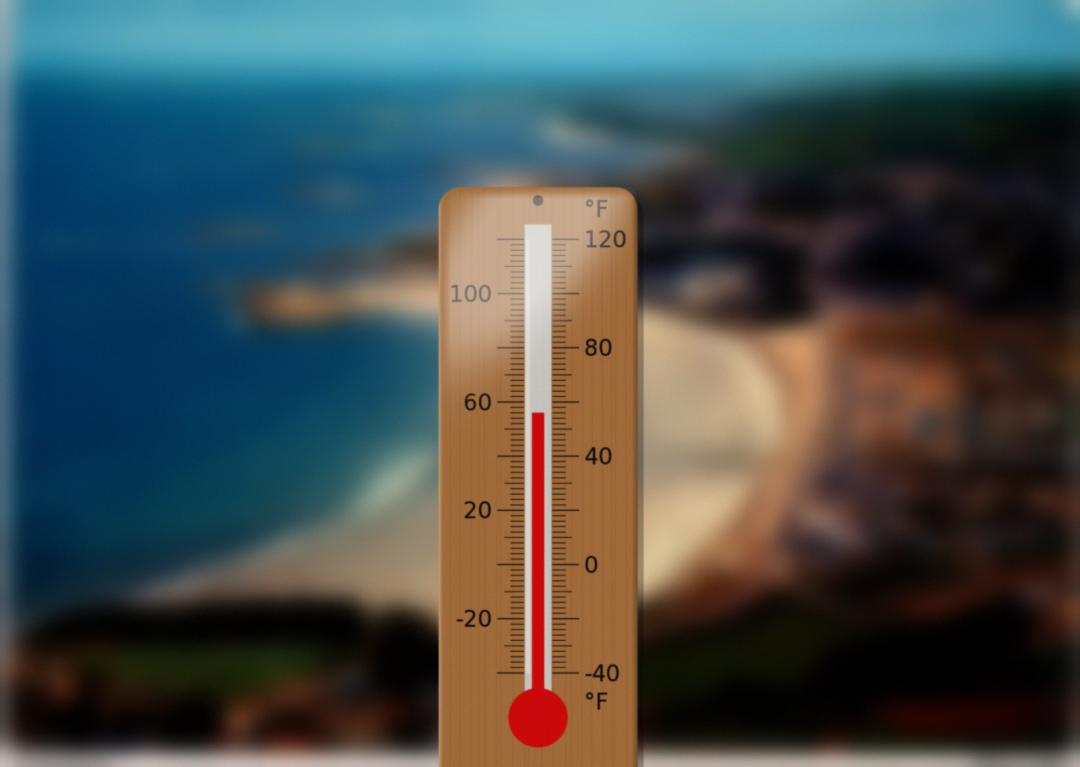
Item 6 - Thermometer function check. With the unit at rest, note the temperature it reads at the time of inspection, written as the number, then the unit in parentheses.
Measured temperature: 56 (°F)
